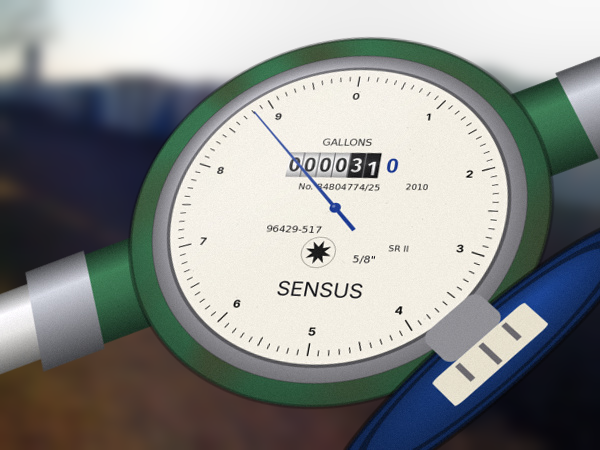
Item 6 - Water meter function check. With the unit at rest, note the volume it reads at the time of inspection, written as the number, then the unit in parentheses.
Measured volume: 308.8 (gal)
